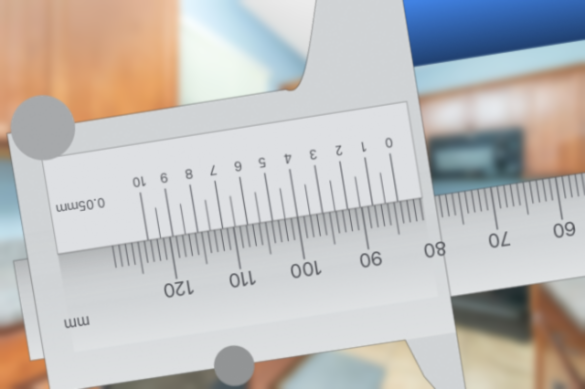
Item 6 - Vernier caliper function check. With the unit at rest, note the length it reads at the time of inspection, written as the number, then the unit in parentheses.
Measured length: 84.4 (mm)
